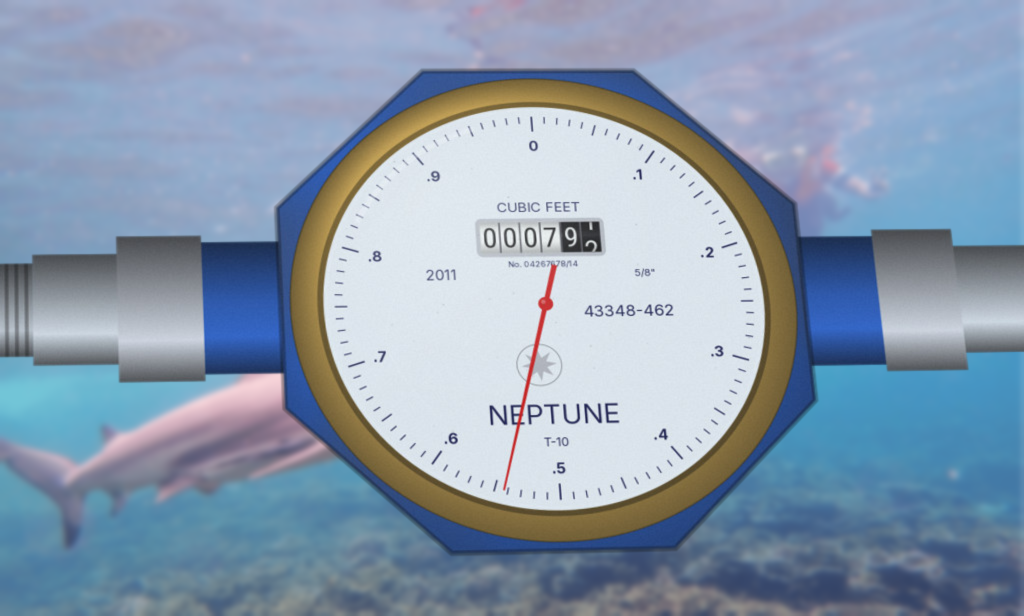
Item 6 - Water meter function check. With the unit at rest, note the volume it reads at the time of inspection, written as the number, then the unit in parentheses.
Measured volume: 791.54 (ft³)
